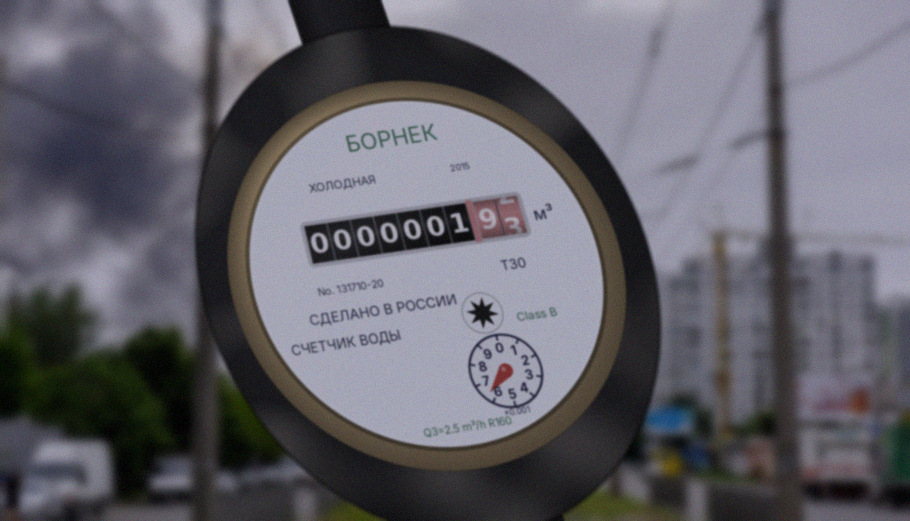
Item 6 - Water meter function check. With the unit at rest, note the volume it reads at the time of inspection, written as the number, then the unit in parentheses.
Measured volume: 1.926 (m³)
